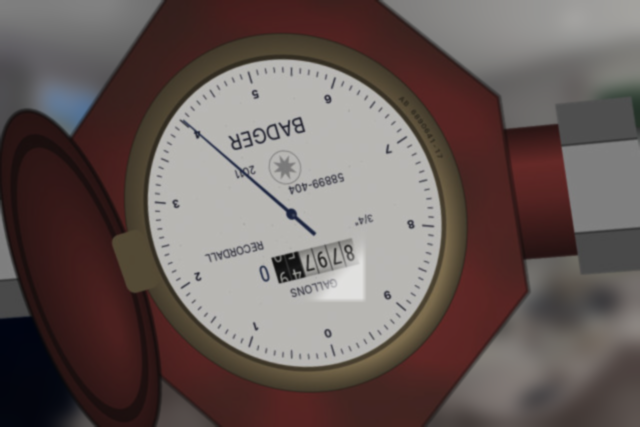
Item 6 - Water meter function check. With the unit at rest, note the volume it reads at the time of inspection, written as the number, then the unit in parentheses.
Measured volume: 8797494.0 (gal)
